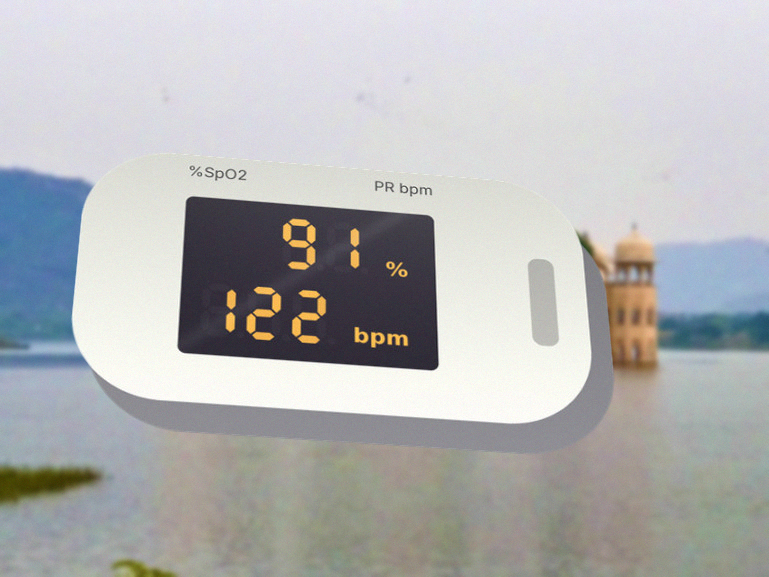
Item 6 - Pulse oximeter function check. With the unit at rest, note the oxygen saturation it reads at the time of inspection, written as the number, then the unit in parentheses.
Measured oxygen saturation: 91 (%)
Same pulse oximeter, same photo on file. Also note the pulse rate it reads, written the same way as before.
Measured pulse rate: 122 (bpm)
